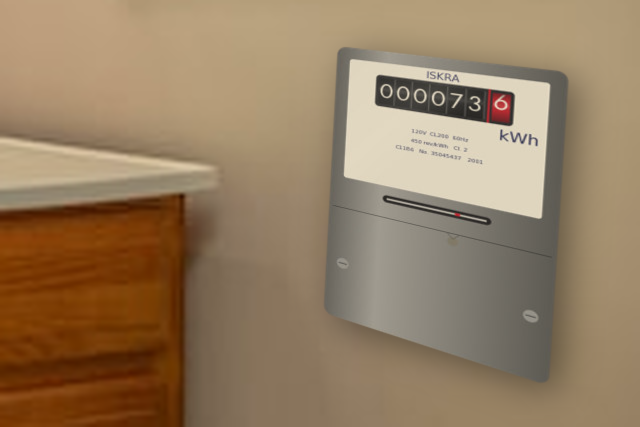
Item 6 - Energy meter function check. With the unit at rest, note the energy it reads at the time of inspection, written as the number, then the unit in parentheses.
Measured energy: 73.6 (kWh)
